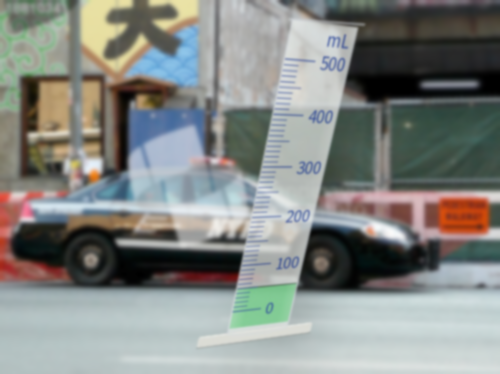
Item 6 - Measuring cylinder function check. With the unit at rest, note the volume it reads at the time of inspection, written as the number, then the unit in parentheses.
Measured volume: 50 (mL)
